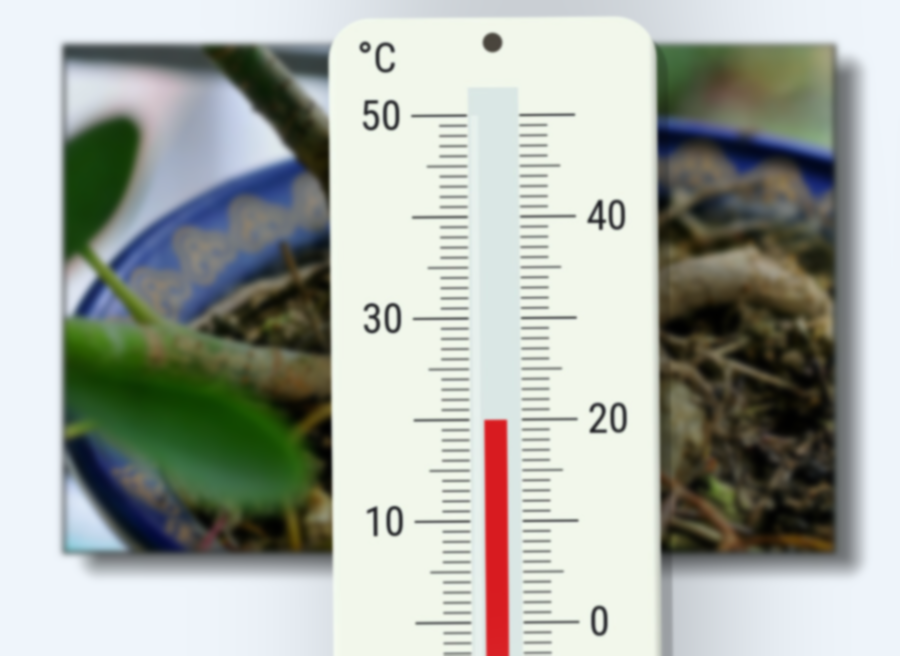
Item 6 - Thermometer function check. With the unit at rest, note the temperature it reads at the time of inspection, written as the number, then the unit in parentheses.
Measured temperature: 20 (°C)
